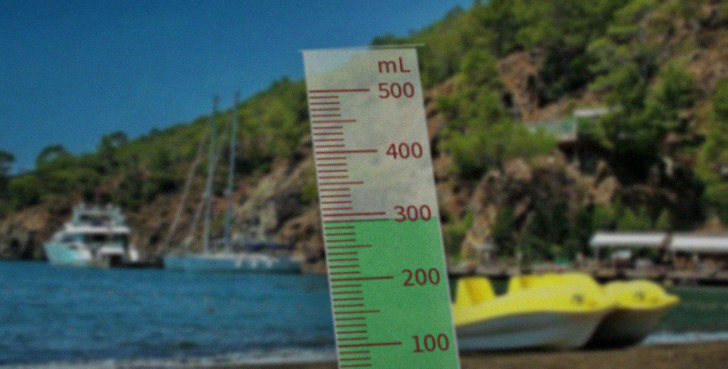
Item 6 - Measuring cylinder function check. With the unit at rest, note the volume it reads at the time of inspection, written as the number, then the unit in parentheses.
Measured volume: 290 (mL)
